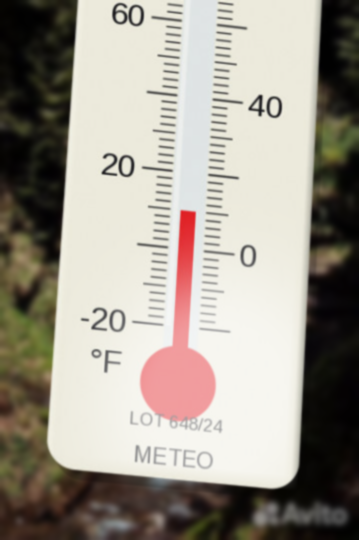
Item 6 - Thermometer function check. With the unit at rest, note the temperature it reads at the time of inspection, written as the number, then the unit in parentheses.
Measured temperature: 10 (°F)
